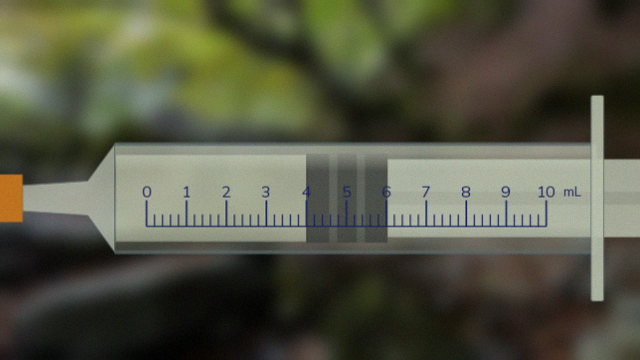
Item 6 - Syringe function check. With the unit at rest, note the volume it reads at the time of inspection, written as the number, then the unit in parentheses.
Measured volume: 4 (mL)
